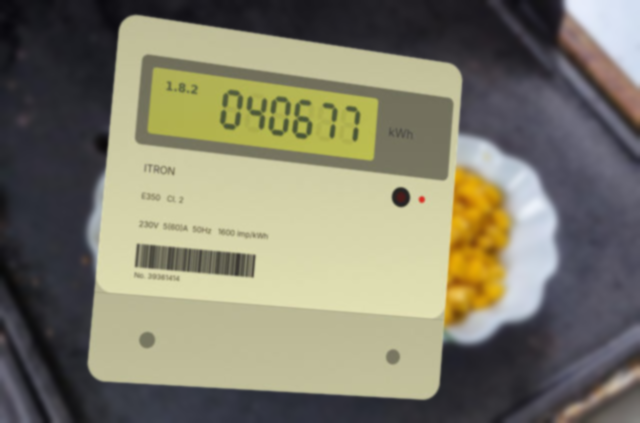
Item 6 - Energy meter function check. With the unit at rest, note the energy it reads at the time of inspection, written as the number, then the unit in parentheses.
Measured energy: 40677 (kWh)
